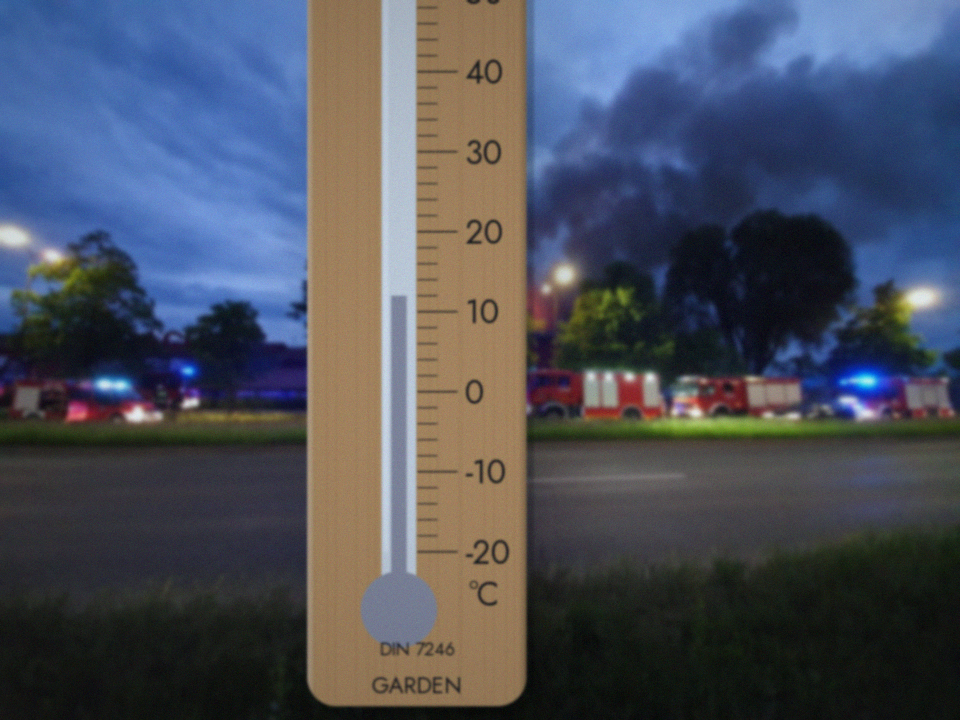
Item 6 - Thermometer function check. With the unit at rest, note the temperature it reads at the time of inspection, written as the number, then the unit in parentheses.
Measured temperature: 12 (°C)
